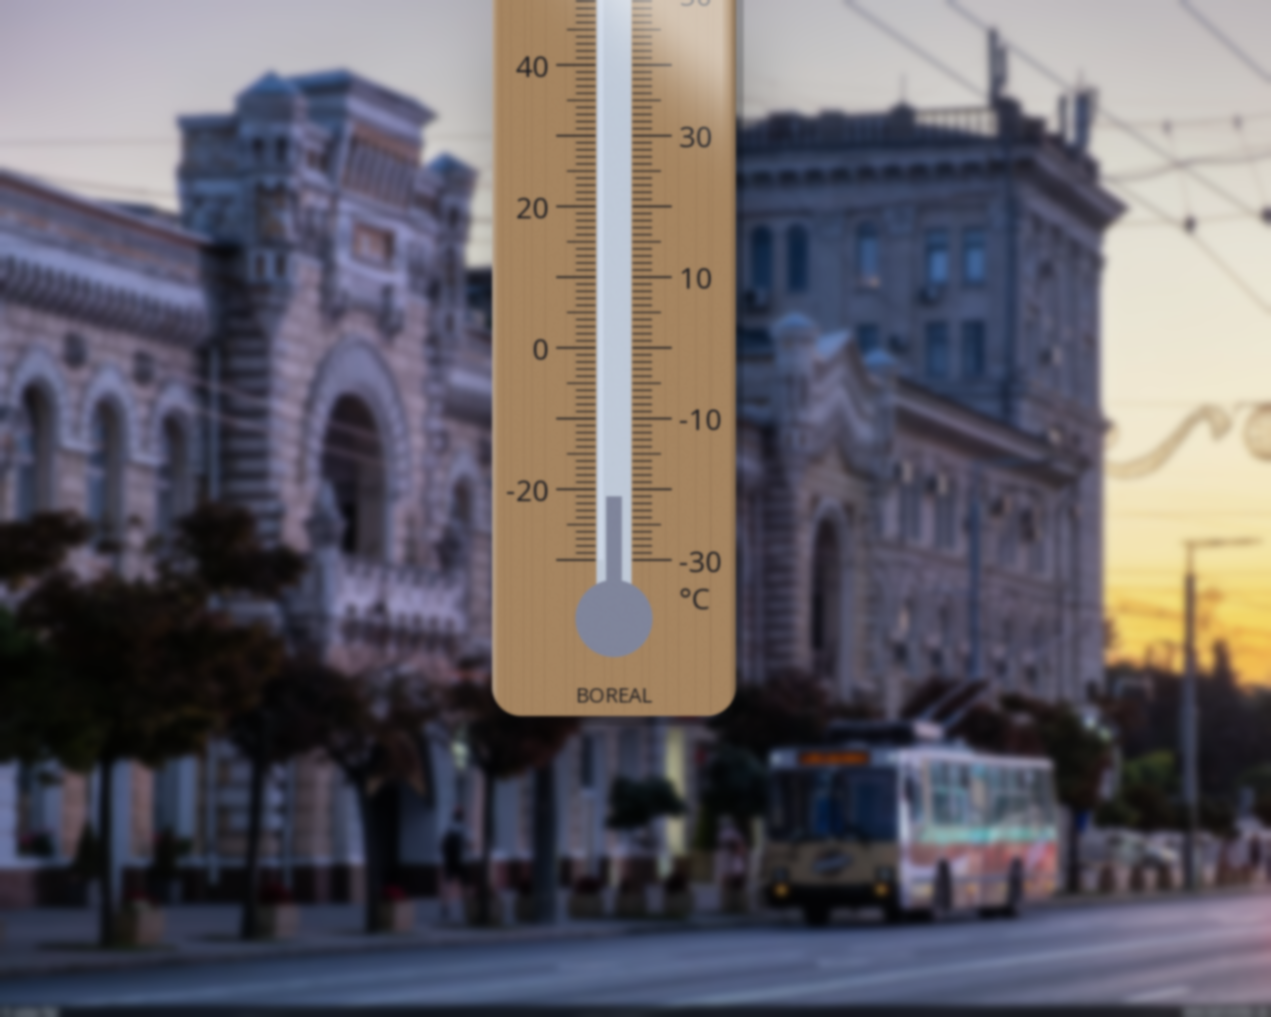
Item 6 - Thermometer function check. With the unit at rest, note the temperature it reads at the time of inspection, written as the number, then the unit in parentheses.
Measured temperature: -21 (°C)
